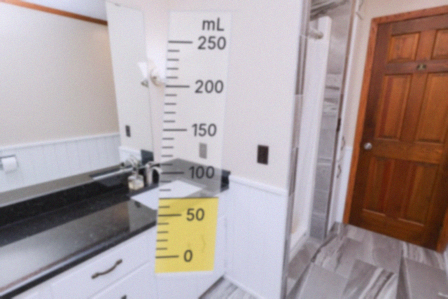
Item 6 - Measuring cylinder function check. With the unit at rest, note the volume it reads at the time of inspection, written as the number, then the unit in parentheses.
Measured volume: 70 (mL)
